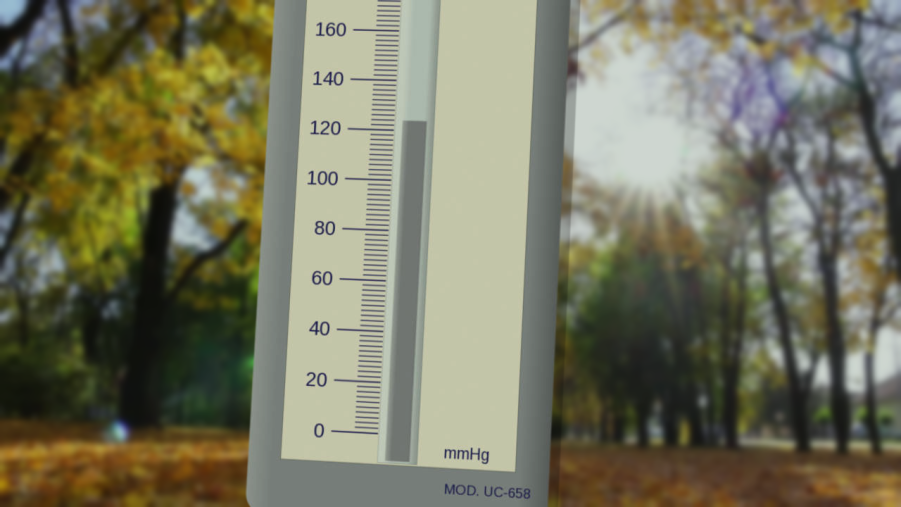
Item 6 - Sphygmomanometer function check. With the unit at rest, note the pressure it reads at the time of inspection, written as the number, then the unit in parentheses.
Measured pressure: 124 (mmHg)
